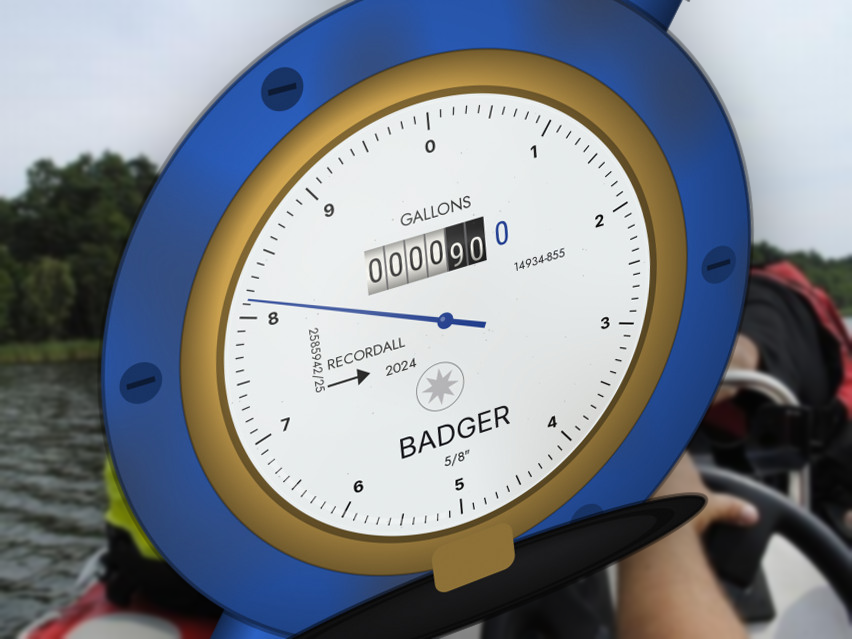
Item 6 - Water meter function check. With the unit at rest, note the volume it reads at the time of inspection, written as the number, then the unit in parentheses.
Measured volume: 898.1 (gal)
